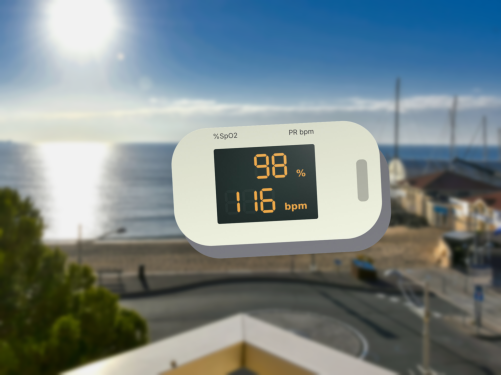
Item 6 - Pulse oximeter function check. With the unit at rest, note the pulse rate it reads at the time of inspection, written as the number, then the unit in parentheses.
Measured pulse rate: 116 (bpm)
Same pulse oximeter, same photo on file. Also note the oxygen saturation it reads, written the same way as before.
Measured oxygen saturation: 98 (%)
